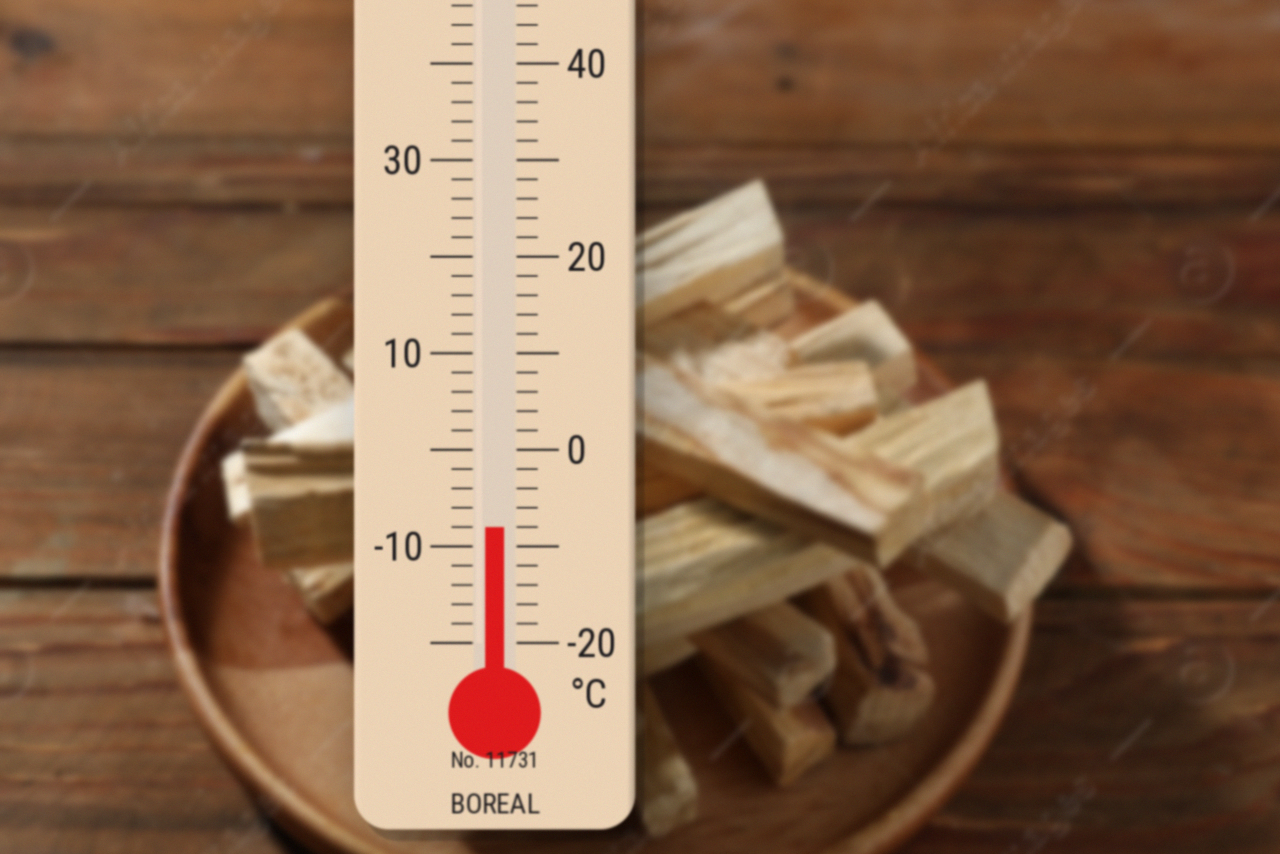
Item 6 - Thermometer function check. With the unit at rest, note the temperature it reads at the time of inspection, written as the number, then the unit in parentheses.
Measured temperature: -8 (°C)
